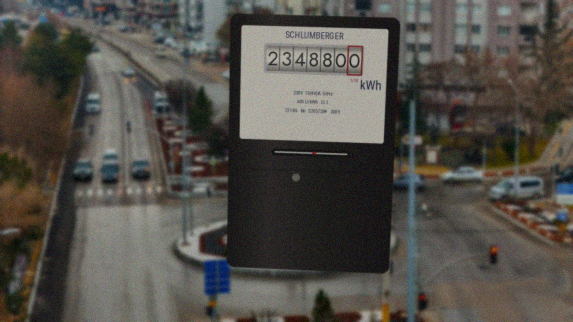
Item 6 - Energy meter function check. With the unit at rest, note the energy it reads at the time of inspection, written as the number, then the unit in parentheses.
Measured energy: 234880.0 (kWh)
